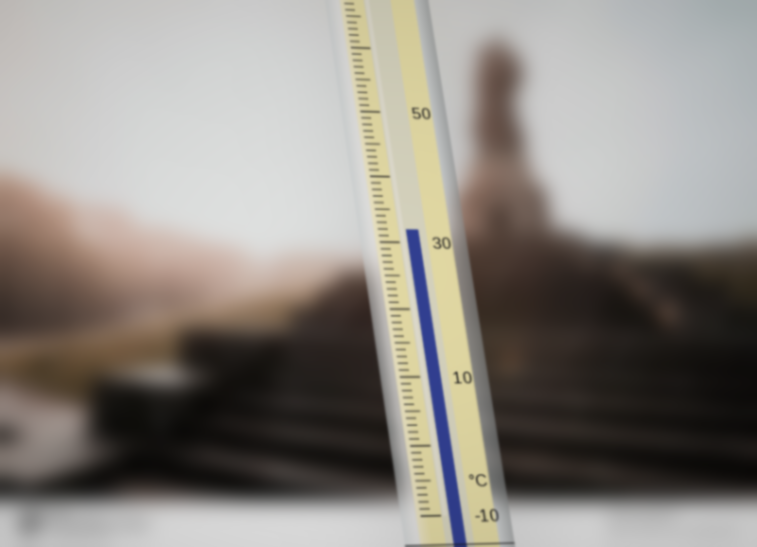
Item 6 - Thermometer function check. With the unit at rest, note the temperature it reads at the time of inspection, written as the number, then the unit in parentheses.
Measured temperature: 32 (°C)
